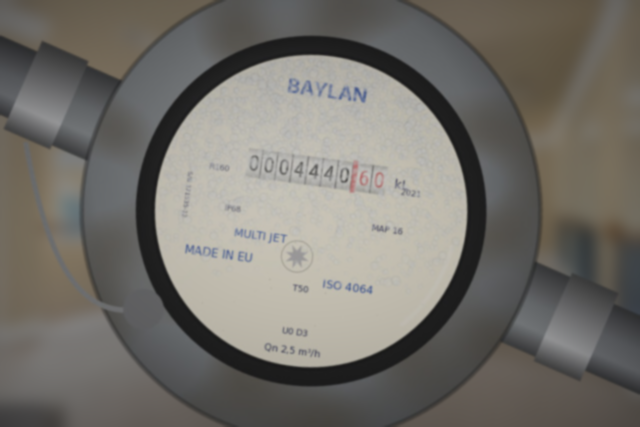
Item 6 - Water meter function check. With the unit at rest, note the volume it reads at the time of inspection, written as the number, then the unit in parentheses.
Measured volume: 4440.60 (kL)
